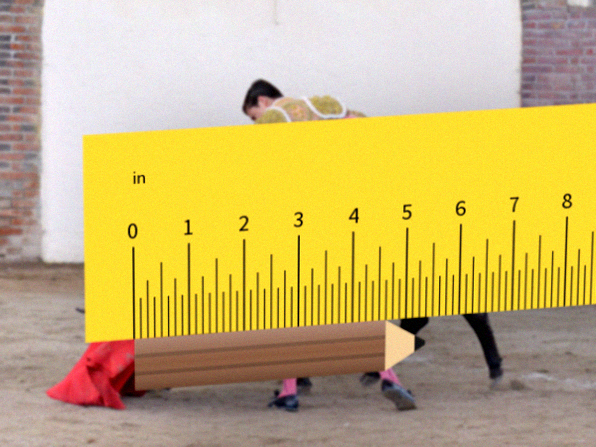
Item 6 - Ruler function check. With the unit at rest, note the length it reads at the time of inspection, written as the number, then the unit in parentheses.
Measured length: 5.375 (in)
